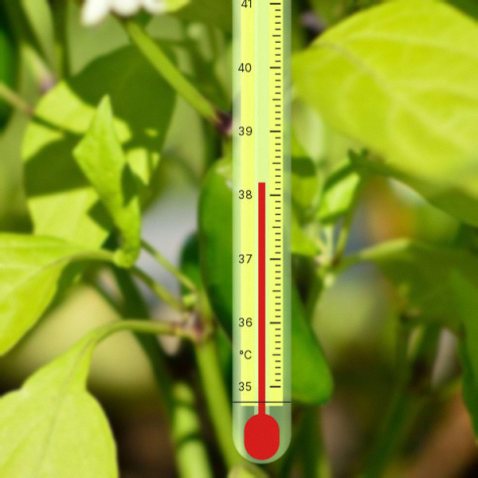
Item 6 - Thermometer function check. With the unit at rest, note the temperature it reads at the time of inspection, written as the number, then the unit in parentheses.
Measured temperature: 38.2 (°C)
